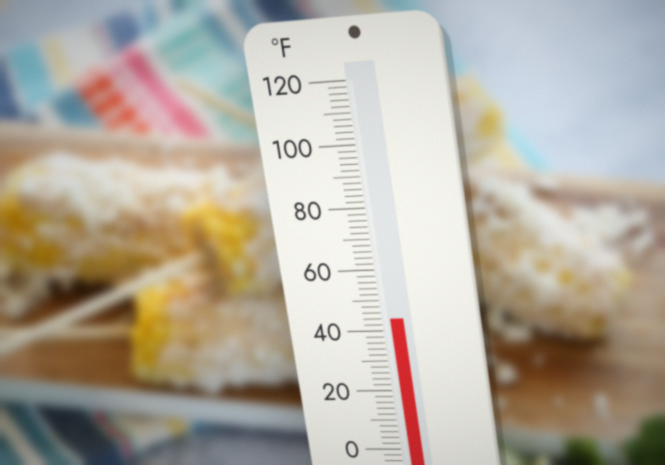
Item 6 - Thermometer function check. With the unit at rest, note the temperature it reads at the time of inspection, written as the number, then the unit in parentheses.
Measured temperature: 44 (°F)
